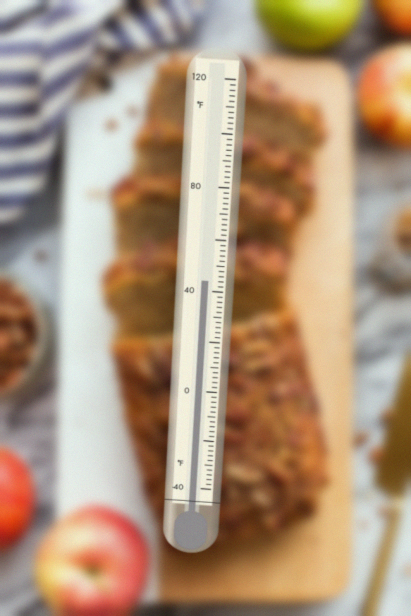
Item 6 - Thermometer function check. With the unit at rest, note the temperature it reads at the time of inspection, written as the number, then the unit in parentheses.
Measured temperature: 44 (°F)
